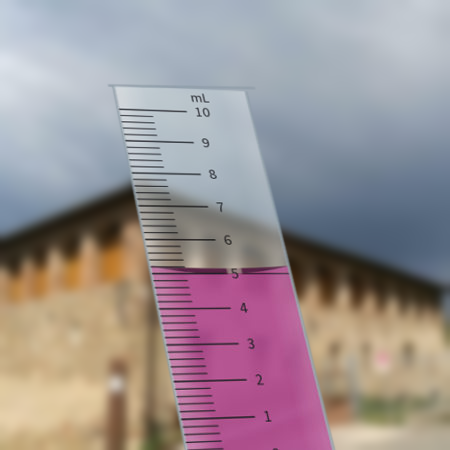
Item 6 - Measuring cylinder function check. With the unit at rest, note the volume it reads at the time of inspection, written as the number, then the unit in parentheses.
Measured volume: 5 (mL)
